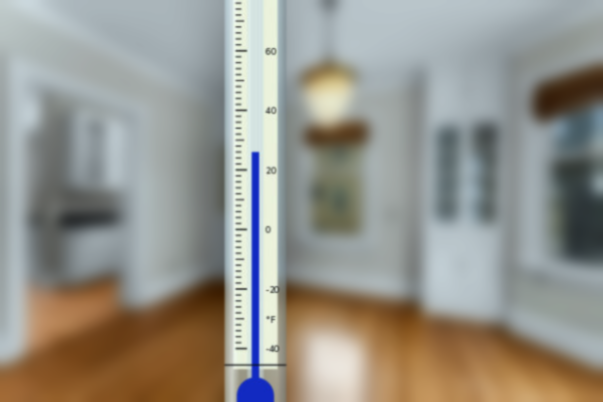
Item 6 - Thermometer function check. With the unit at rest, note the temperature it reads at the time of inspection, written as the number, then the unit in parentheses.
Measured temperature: 26 (°F)
